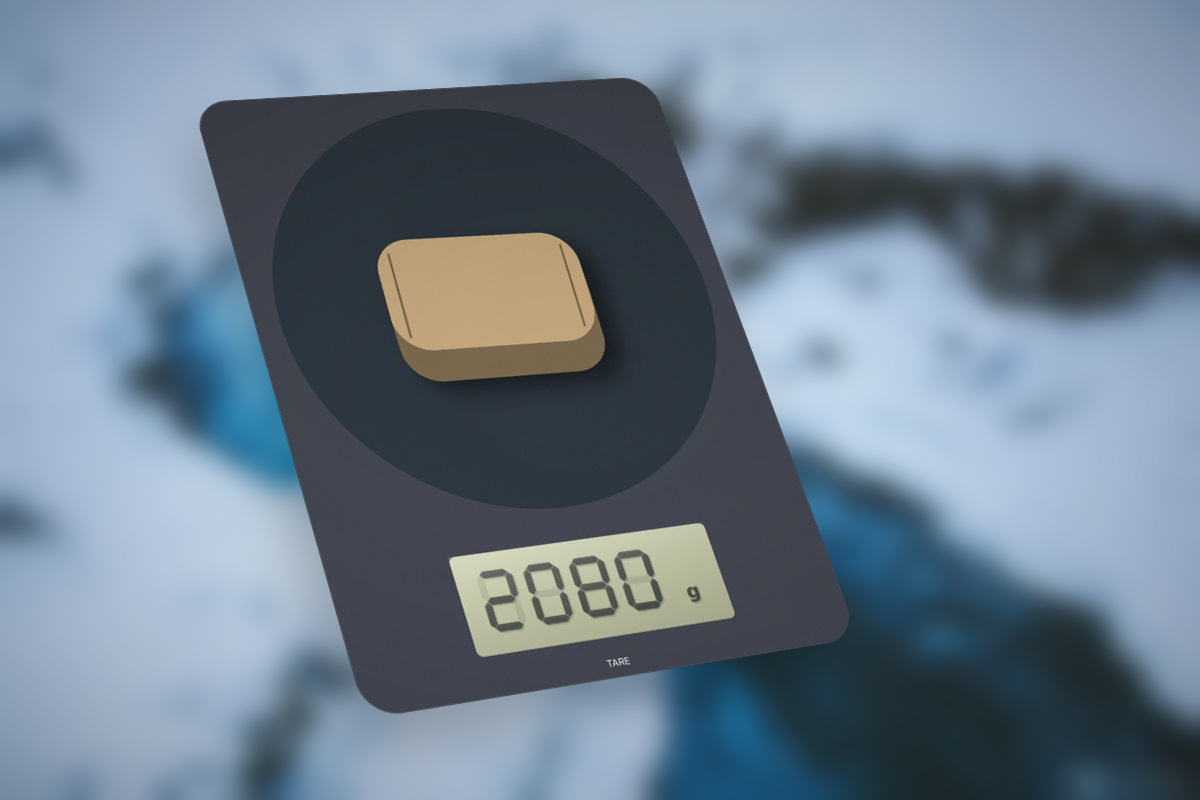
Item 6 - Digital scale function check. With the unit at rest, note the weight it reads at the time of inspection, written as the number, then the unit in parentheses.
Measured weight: 2080 (g)
